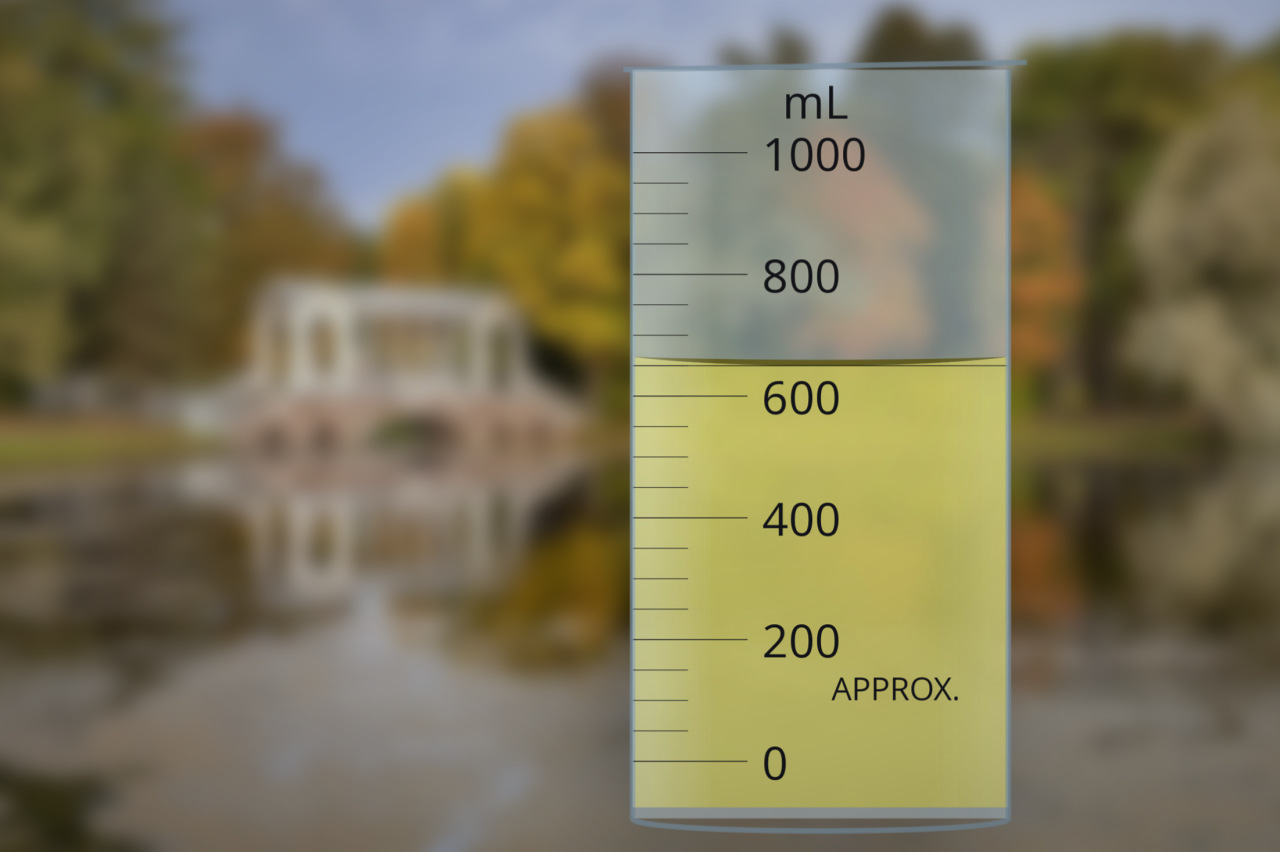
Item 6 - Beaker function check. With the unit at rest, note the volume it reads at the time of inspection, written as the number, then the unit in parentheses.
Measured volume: 650 (mL)
